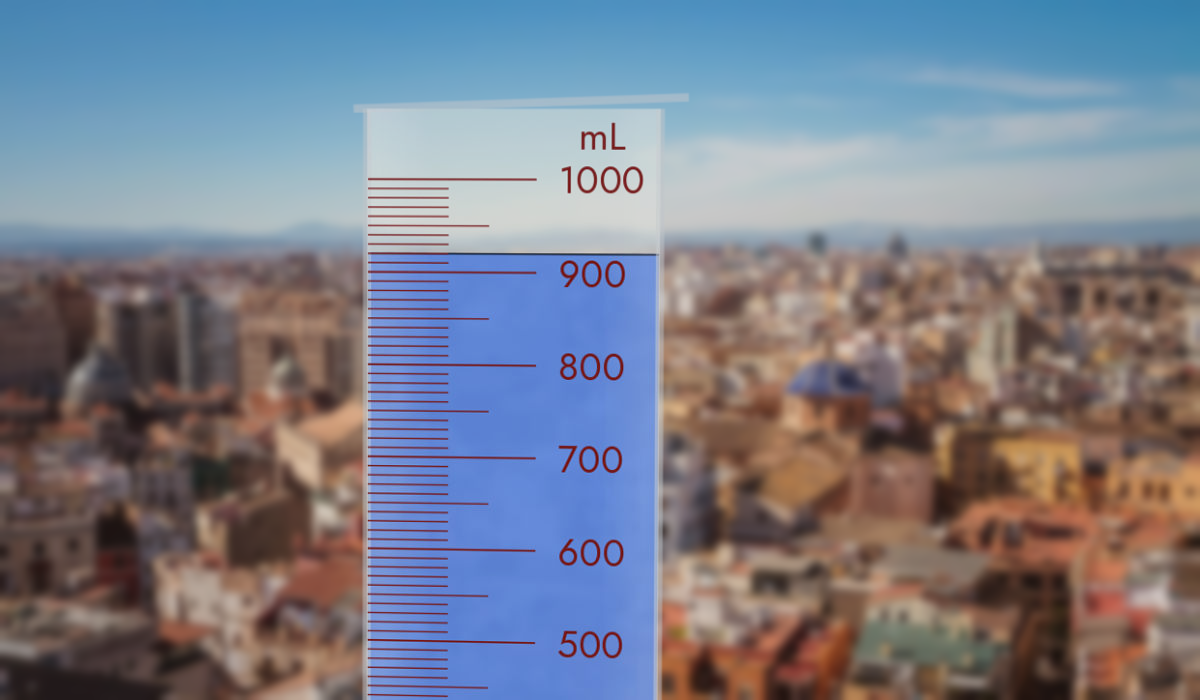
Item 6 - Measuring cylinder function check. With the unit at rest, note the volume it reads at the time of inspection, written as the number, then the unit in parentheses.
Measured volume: 920 (mL)
